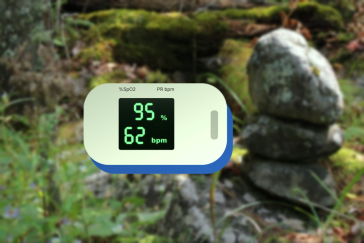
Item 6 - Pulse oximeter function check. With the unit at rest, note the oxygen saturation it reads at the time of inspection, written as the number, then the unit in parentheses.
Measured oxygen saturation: 95 (%)
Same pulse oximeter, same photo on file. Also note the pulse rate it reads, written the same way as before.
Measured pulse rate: 62 (bpm)
